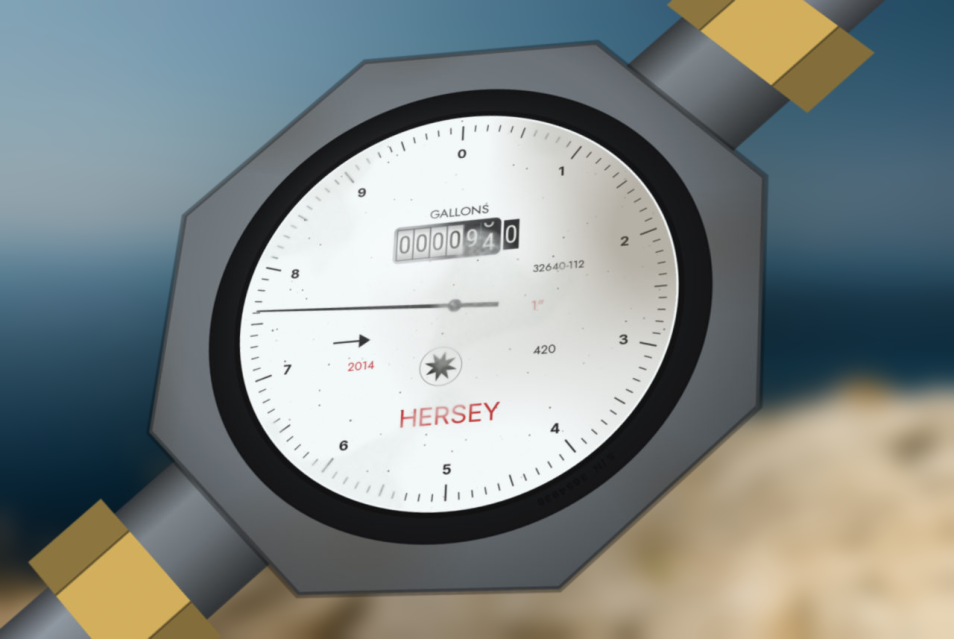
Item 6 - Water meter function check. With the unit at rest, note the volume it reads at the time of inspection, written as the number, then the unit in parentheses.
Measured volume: 937.6 (gal)
